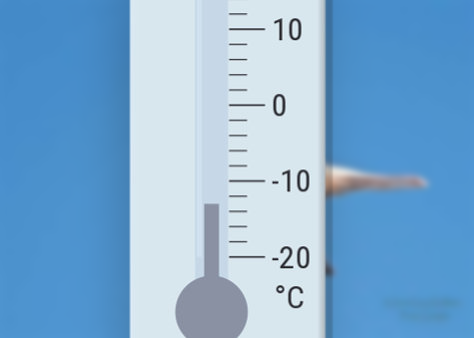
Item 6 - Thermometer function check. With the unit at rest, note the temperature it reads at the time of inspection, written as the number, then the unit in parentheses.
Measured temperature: -13 (°C)
